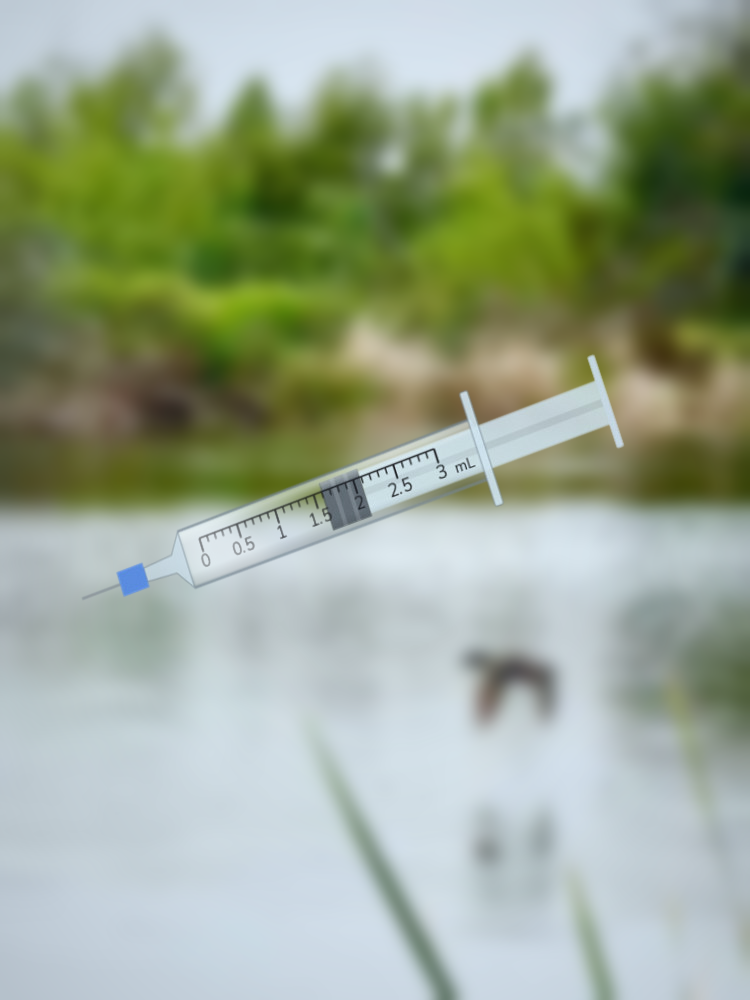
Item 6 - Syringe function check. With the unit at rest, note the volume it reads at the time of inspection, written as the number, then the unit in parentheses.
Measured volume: 1.6 (mL)
